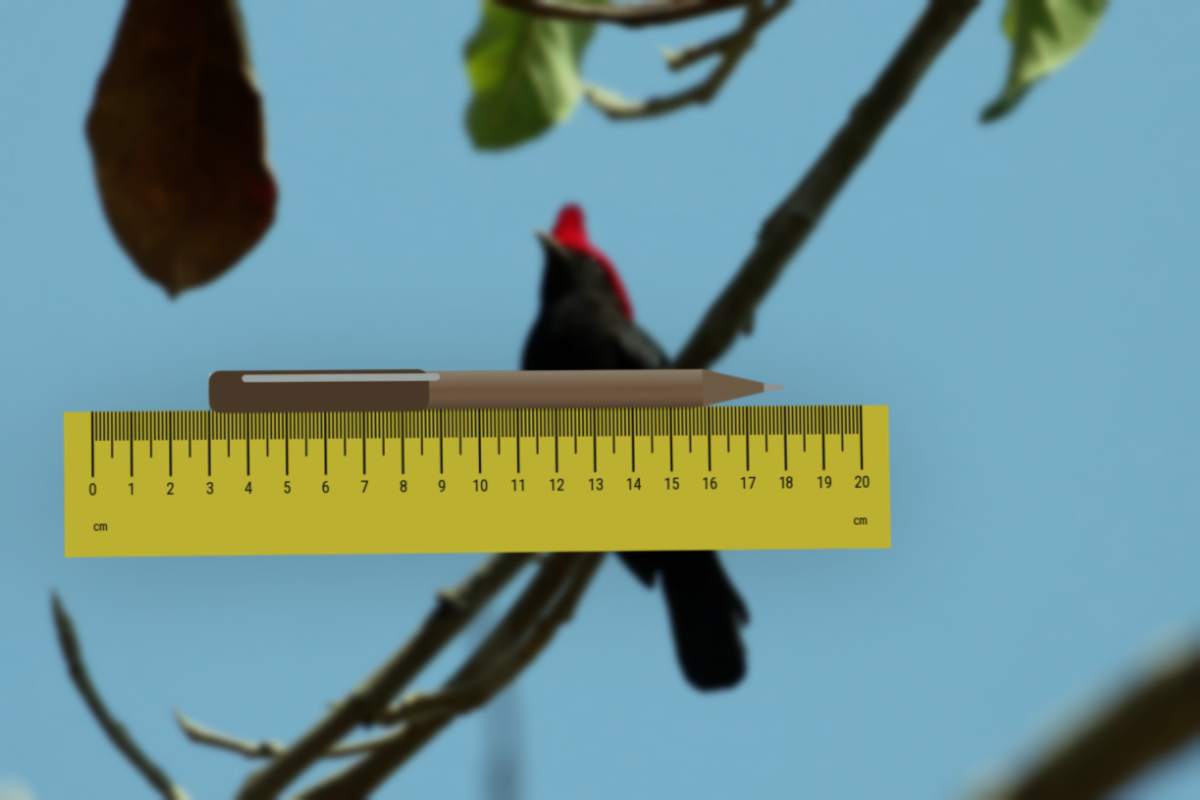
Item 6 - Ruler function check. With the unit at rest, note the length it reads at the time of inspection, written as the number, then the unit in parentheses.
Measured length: 15 (cm)
